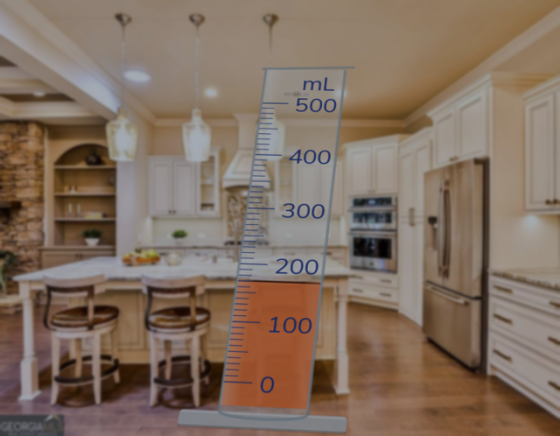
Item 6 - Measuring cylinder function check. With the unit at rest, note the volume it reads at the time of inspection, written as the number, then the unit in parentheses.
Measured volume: 170 (mL)
